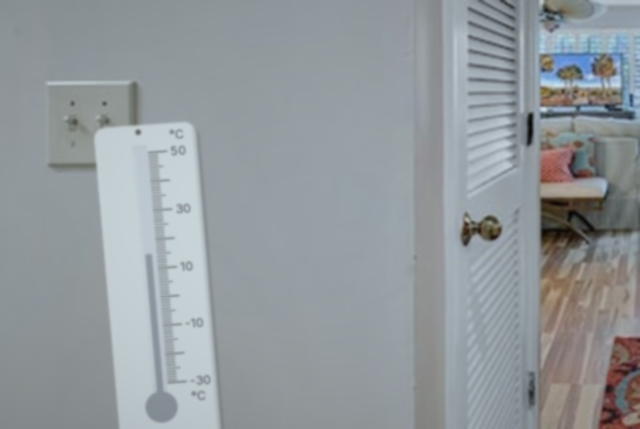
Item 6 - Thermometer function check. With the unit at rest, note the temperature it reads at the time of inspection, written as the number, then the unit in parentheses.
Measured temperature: 15 (°C)
